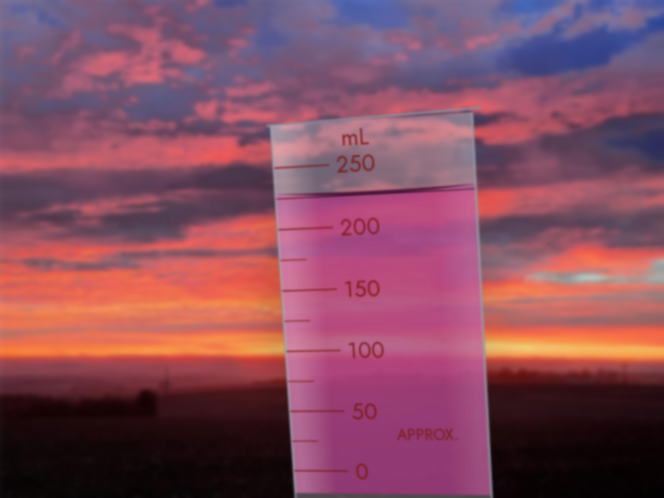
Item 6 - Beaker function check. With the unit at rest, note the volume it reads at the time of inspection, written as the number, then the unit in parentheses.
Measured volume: 225 (mL)
